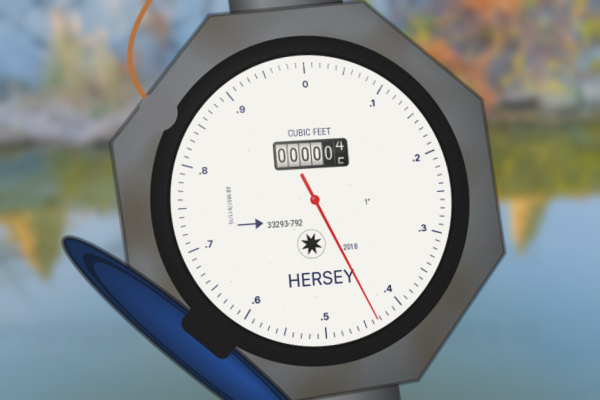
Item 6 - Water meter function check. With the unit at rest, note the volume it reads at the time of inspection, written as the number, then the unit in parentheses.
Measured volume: 4.43 (ft³)
